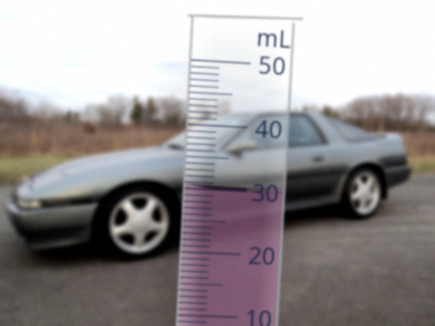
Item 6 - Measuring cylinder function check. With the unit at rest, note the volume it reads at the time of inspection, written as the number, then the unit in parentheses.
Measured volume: 30 (mL)
